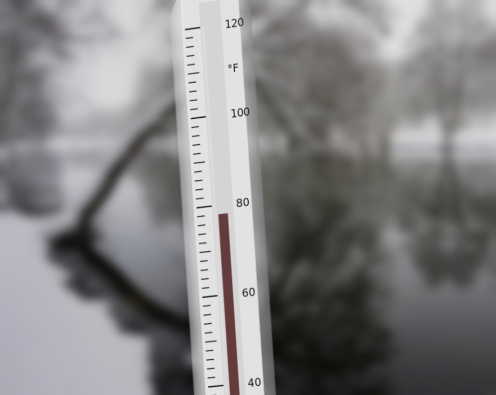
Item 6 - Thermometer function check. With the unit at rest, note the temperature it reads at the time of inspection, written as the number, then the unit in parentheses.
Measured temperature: 78 (°F)
